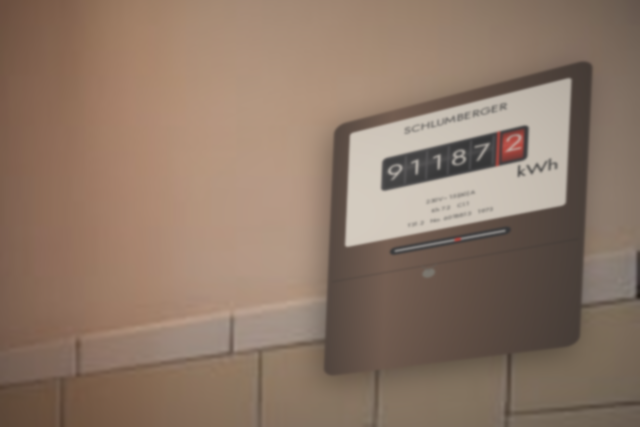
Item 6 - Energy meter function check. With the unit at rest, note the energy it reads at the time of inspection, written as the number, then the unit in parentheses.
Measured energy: 91187.2 (kWh)
